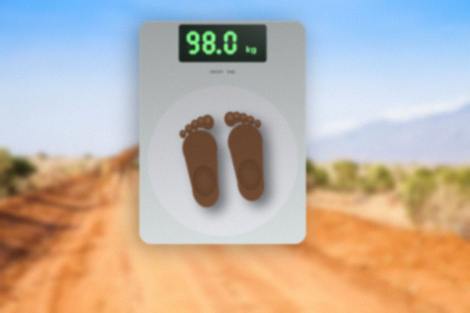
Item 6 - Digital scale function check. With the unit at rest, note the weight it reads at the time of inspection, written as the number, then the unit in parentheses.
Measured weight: 98.0 (kg)
